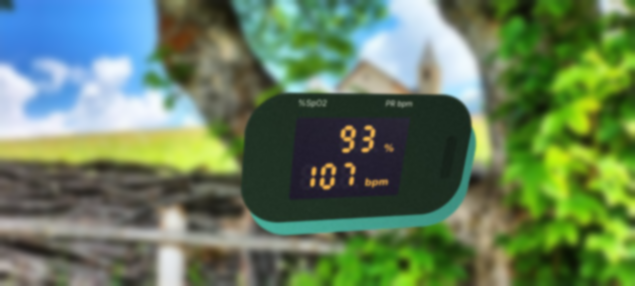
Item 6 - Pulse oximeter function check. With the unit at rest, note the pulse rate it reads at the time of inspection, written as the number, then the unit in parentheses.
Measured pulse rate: 107 (bpm)
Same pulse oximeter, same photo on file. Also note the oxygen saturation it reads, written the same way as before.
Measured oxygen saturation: 93 (%)
